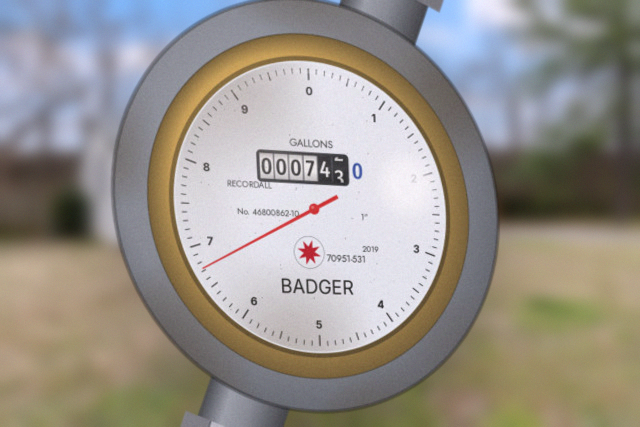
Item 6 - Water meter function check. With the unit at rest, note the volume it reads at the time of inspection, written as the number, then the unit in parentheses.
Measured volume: 7426.7 (gal)
